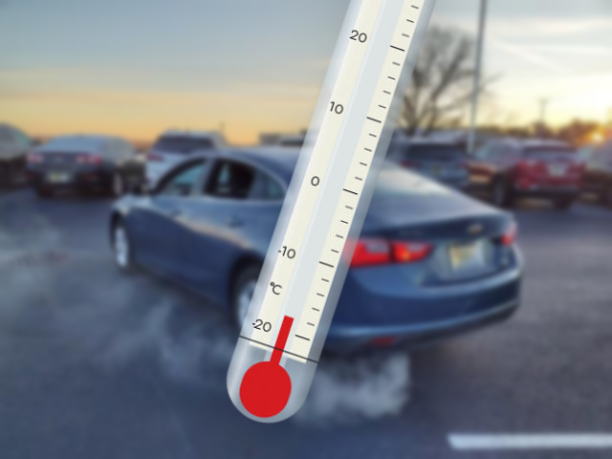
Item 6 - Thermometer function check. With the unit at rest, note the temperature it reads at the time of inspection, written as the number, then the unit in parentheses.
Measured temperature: -18 (°C)
